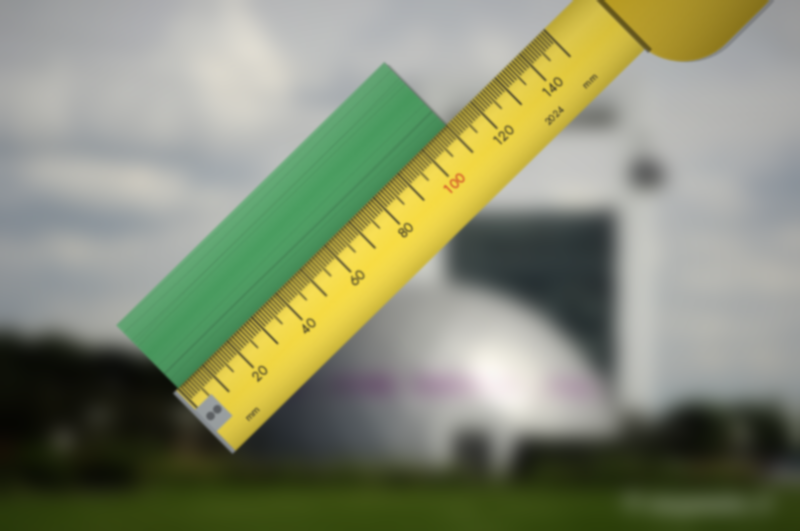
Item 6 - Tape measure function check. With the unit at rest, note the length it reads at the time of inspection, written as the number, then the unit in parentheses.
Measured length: 110 (mm)
